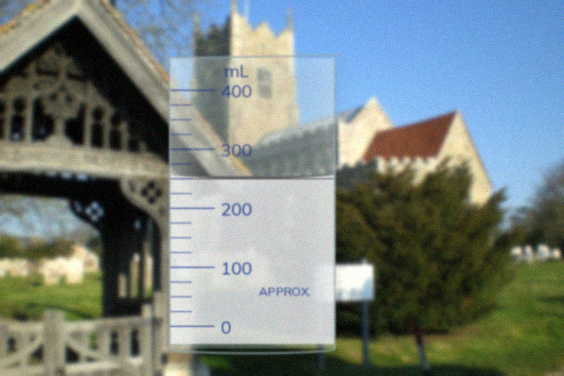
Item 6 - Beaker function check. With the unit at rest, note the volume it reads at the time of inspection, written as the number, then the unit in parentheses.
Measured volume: 250 (mL)
